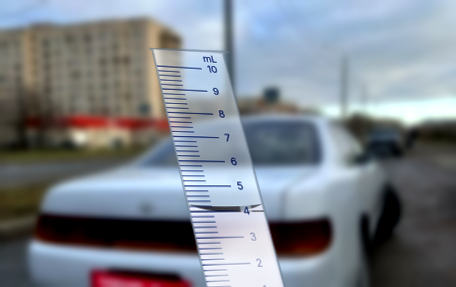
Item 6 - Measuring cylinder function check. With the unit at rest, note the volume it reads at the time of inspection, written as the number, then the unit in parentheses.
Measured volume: 4 (mL)
